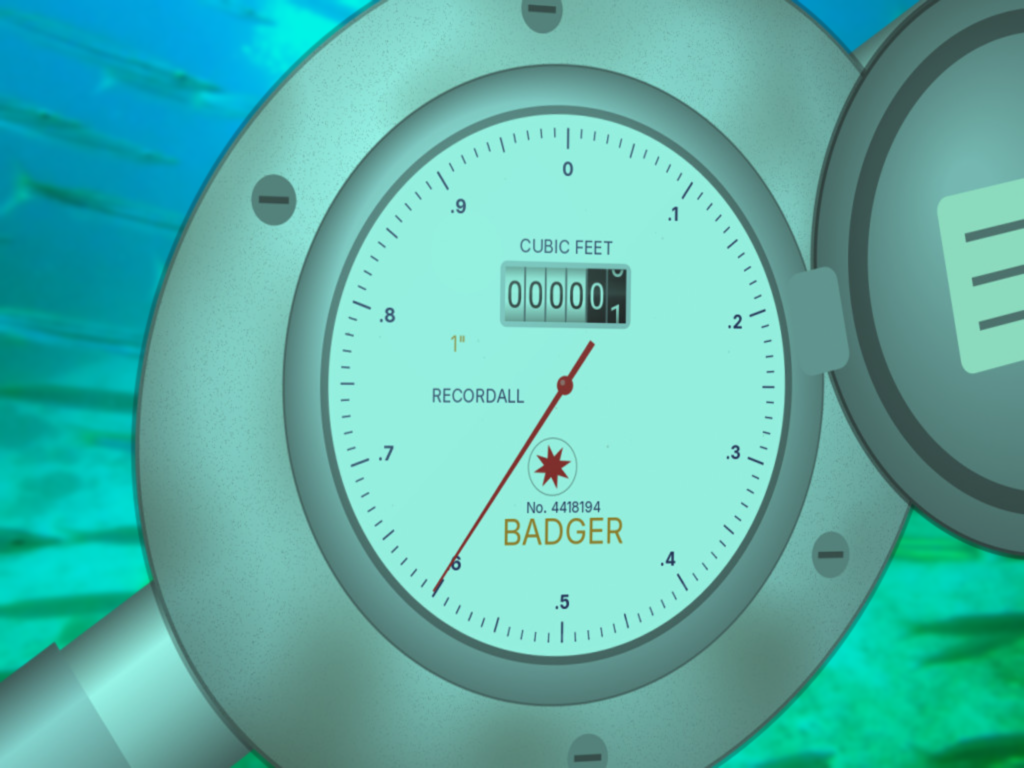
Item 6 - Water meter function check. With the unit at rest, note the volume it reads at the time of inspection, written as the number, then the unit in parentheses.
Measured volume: 0.60 (ft³)
